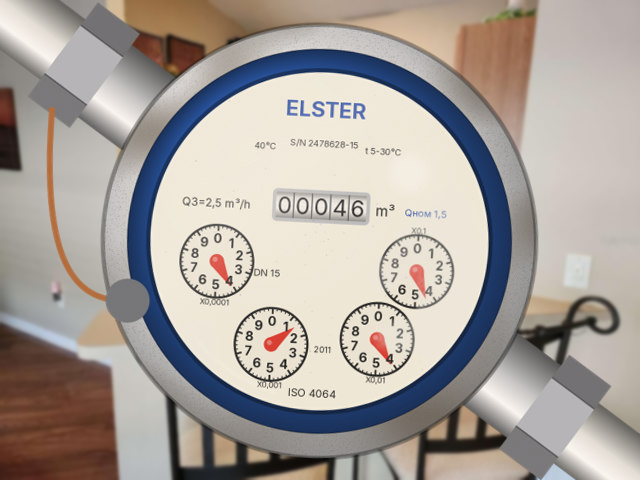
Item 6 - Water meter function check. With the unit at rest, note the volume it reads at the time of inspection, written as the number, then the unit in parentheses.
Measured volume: 46.4414 (m³)
